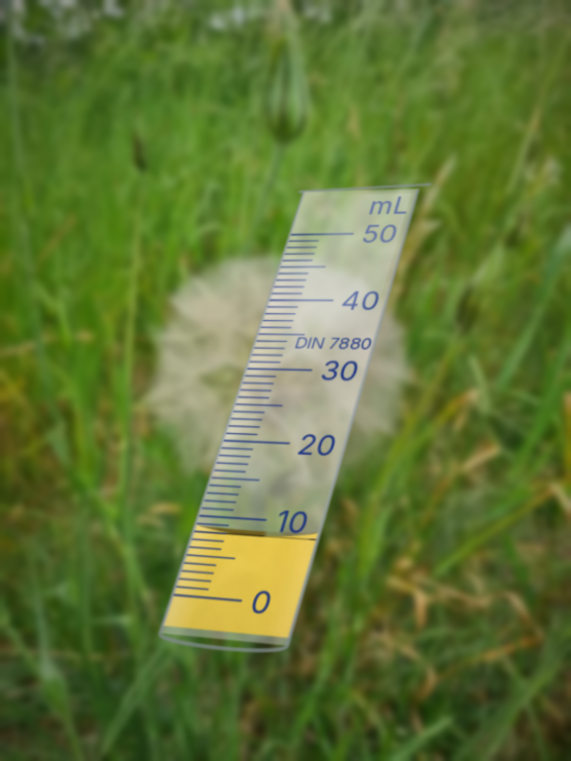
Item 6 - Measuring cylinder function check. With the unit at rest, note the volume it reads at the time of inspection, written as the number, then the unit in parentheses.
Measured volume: 8 (mL)
